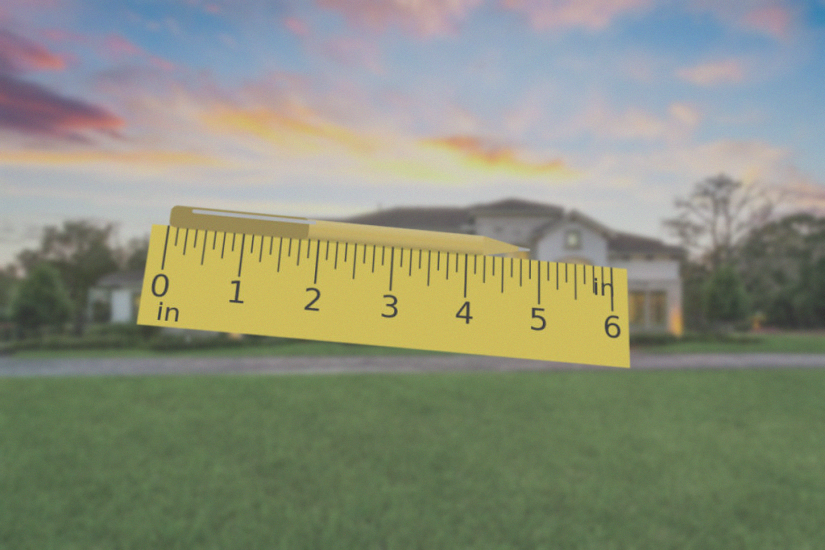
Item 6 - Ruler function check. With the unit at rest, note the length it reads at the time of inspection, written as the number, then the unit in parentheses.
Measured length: 4.875 (in)
